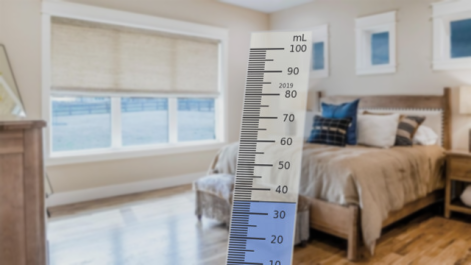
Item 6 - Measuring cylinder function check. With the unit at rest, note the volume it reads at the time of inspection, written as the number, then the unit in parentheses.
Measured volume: 35 (mL)
